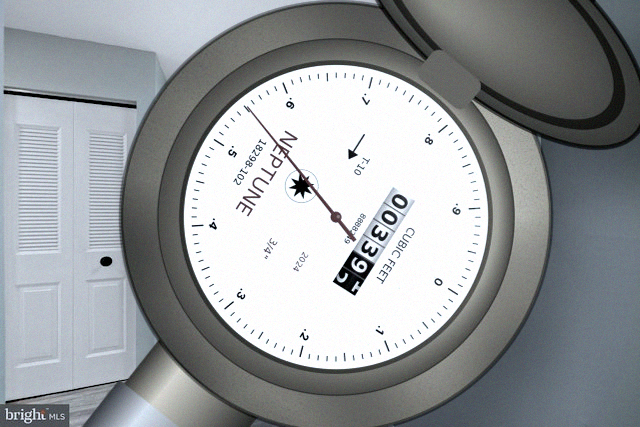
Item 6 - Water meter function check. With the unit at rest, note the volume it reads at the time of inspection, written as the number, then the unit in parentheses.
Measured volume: 3391.55 (ft³)
